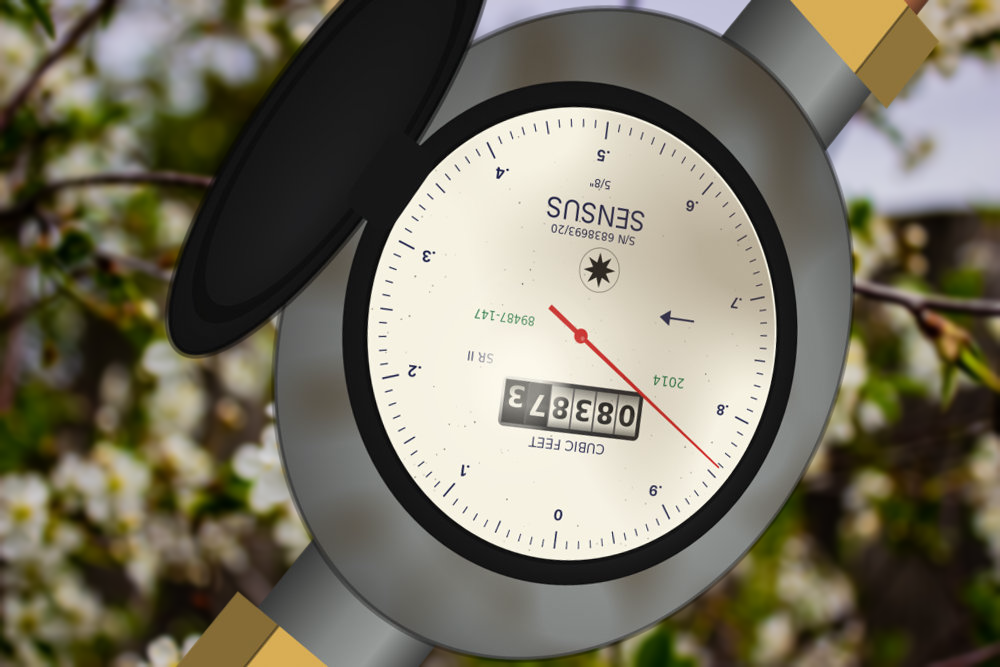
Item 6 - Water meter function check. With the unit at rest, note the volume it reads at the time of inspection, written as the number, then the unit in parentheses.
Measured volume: 83872.84 (ft³)
